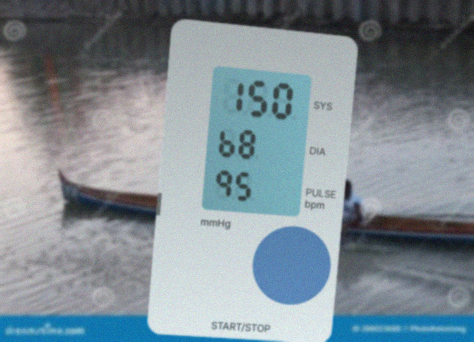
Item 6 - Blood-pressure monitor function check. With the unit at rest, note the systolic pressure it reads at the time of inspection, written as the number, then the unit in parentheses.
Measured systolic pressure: 150 (mmHg)
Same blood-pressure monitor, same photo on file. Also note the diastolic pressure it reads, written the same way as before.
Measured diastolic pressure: 68 (mmHg)
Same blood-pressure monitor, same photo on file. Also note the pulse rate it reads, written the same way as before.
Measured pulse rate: 95 (bpm)
